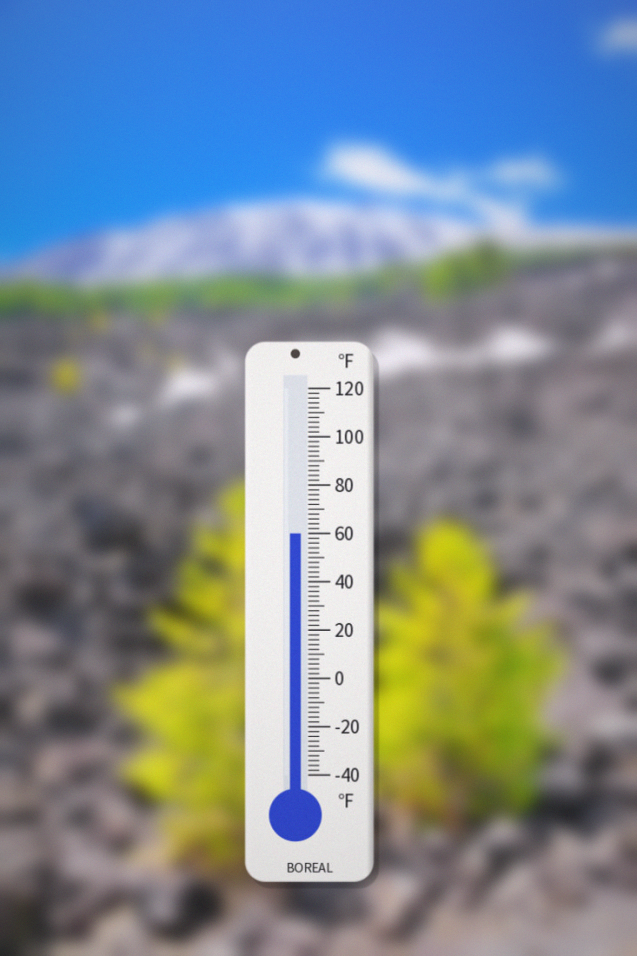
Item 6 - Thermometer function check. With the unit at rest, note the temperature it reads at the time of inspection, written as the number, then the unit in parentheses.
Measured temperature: 60 (°F)
